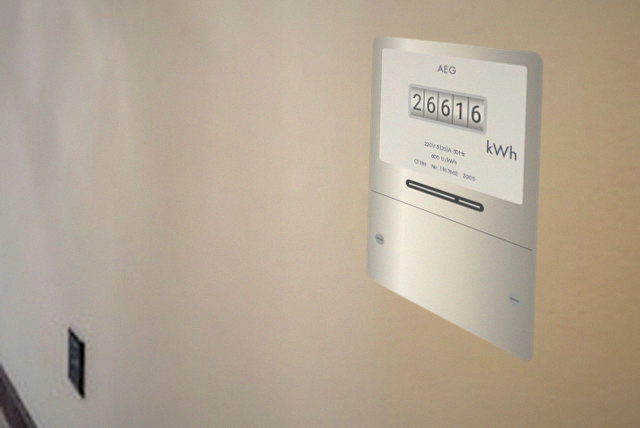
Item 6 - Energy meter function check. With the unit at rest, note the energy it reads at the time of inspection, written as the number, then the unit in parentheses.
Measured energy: 26616 (kWh)
